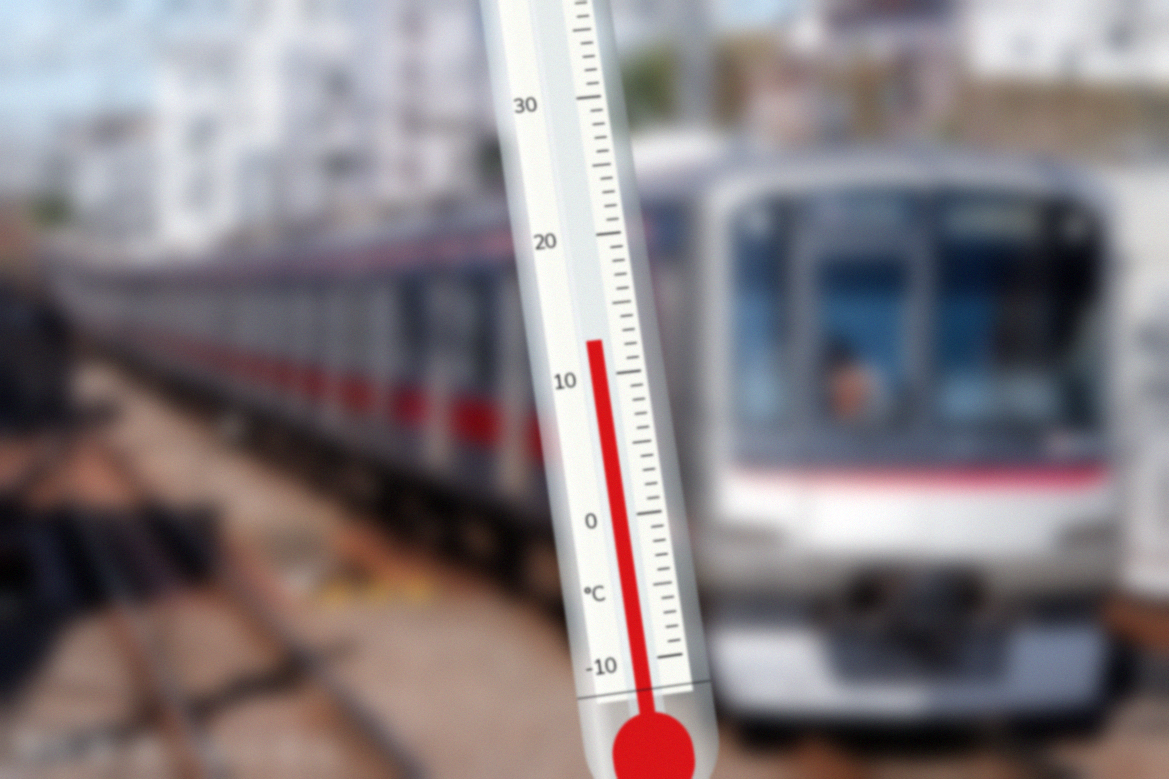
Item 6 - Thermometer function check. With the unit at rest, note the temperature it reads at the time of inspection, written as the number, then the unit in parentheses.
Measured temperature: 12.5 (°C)
